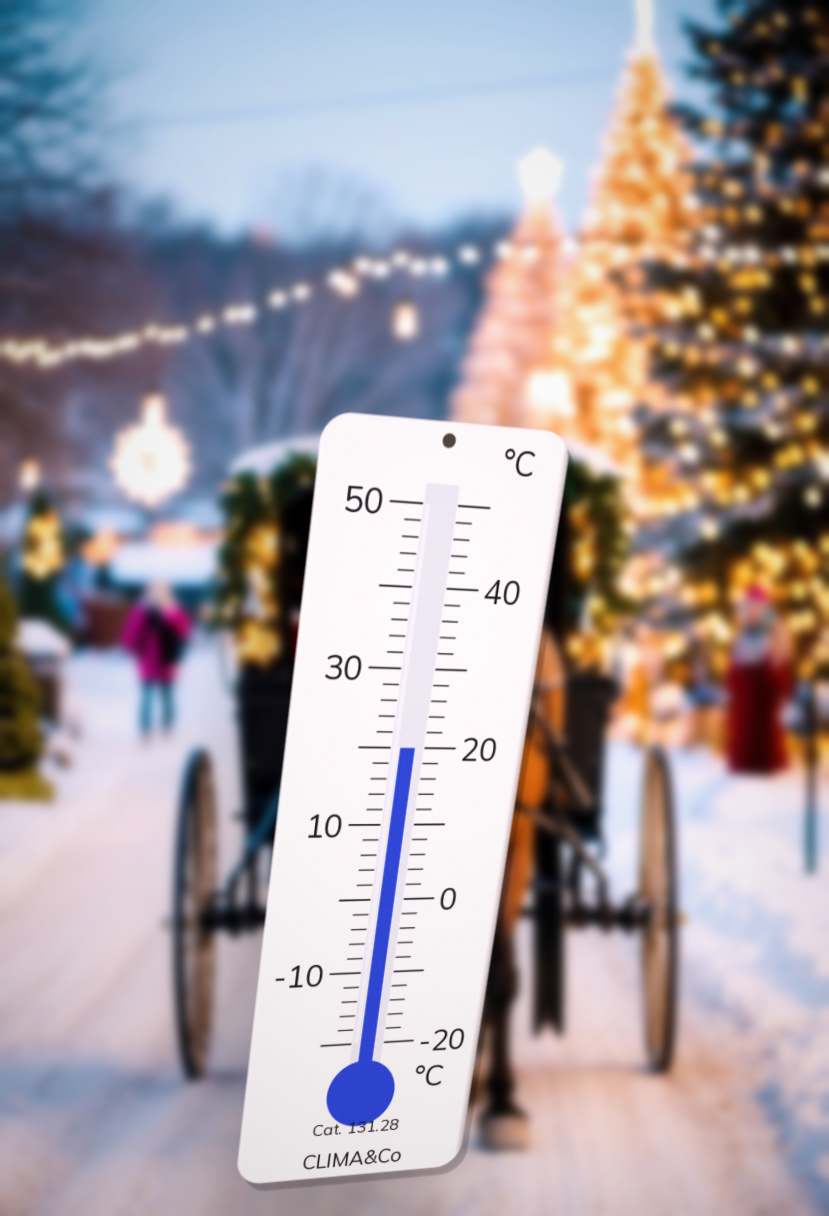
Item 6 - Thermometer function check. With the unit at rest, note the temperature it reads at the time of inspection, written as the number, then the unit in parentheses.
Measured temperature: 20 (°C)
